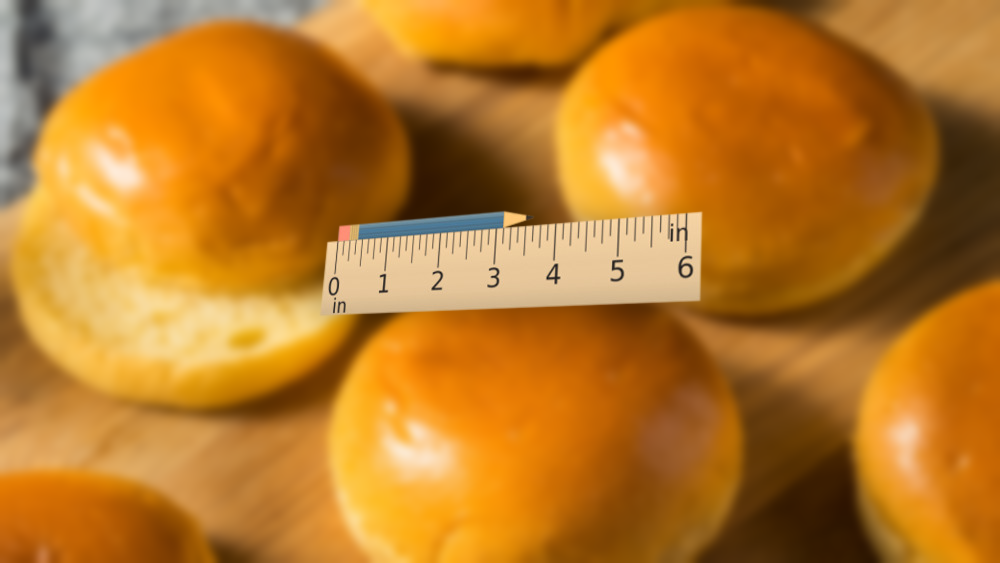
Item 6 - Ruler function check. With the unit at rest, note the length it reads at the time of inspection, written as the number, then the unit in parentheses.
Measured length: 3.625 (in)
